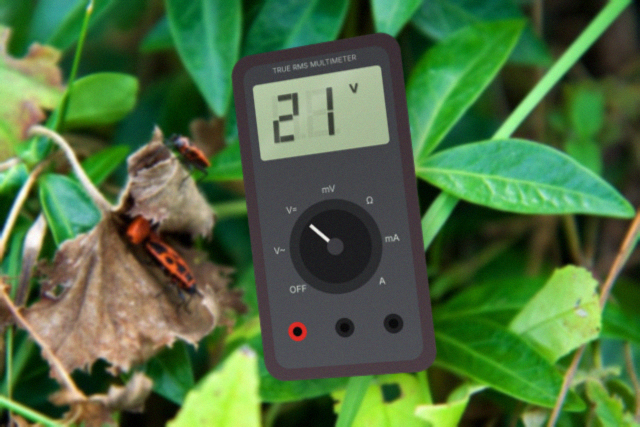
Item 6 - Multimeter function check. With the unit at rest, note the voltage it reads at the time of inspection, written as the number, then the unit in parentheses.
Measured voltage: 21 (V)
